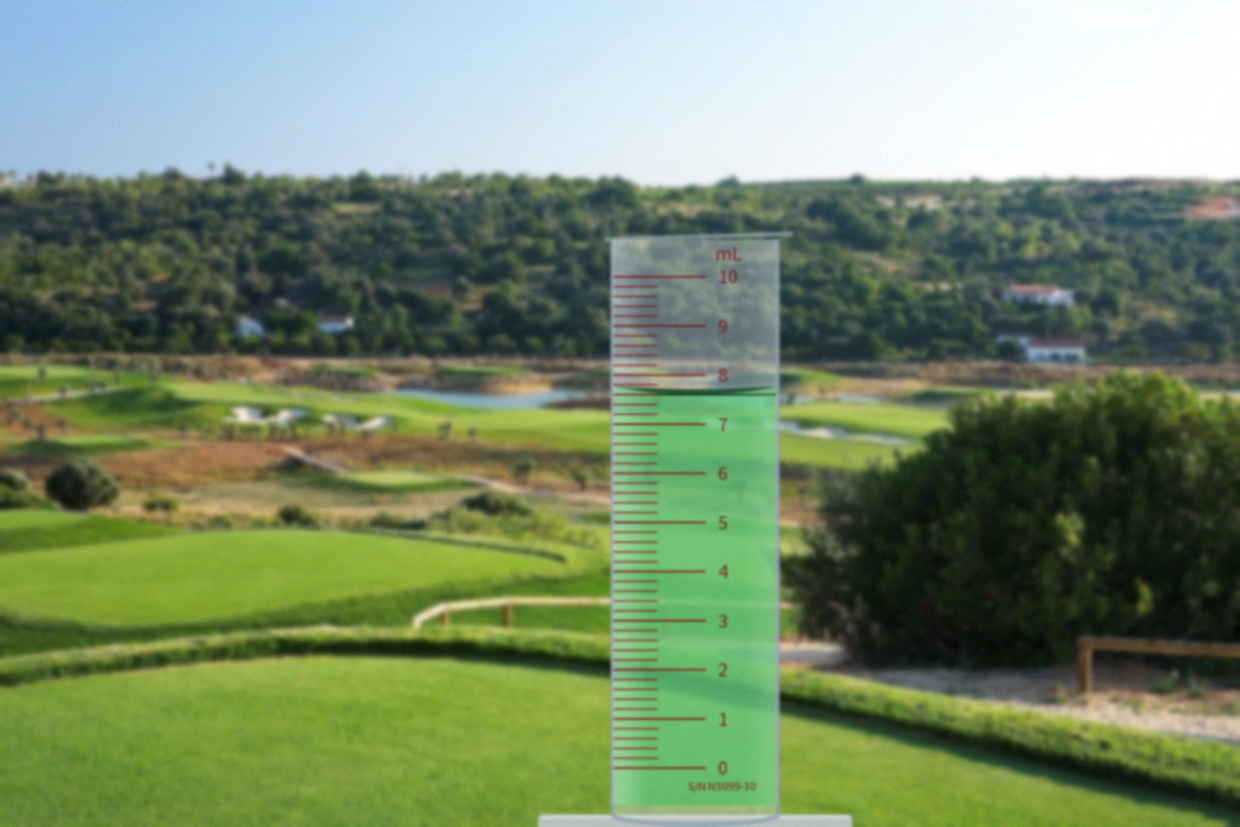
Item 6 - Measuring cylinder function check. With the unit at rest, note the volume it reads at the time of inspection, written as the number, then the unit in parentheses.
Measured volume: 7.6 (mL)
